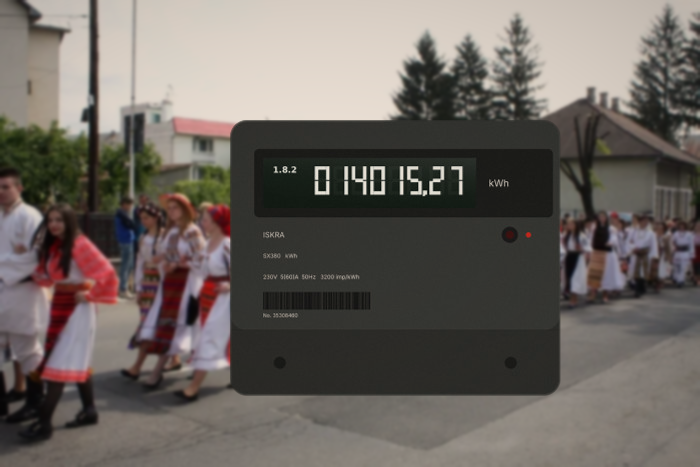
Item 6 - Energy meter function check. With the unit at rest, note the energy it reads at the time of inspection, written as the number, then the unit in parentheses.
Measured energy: 14015.27 (kWh)
